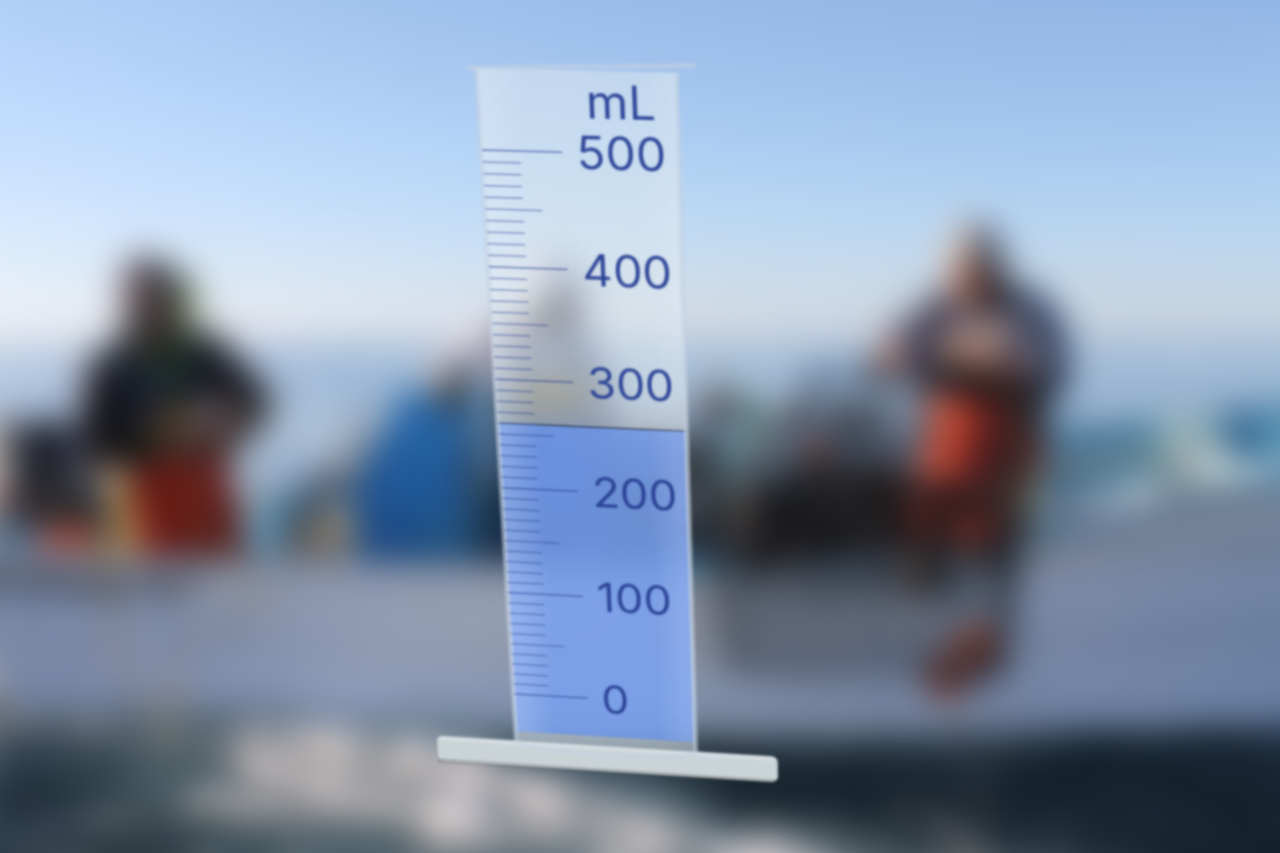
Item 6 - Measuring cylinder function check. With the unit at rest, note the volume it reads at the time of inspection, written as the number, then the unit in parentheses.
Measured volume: 260 (mL)
